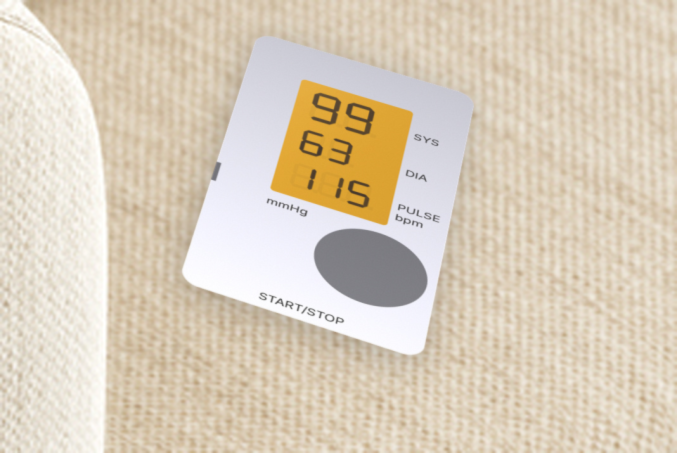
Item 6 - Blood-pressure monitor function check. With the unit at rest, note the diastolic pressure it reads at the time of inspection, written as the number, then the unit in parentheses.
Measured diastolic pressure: 63 (mmHg)
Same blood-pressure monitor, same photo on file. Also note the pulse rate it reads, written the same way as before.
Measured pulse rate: 115 (bpm)
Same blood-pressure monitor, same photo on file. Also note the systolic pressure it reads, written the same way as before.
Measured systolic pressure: 99 (mmHg)
